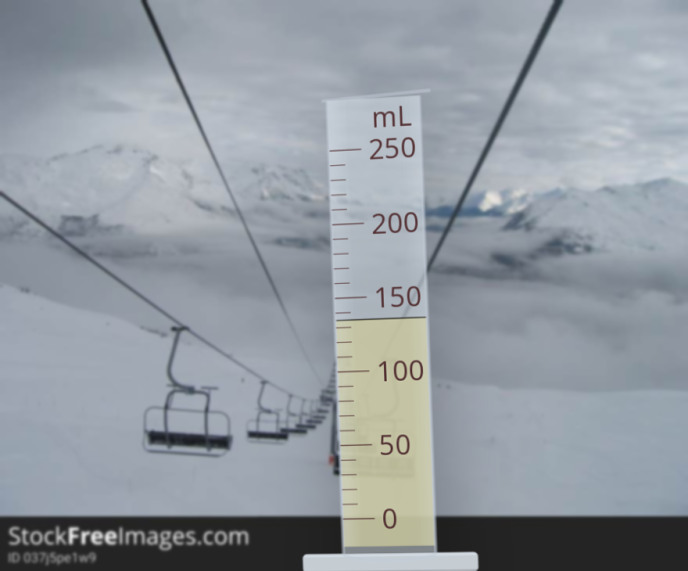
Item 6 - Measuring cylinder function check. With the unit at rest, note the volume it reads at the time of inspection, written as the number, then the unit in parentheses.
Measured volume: 135 (mL)
